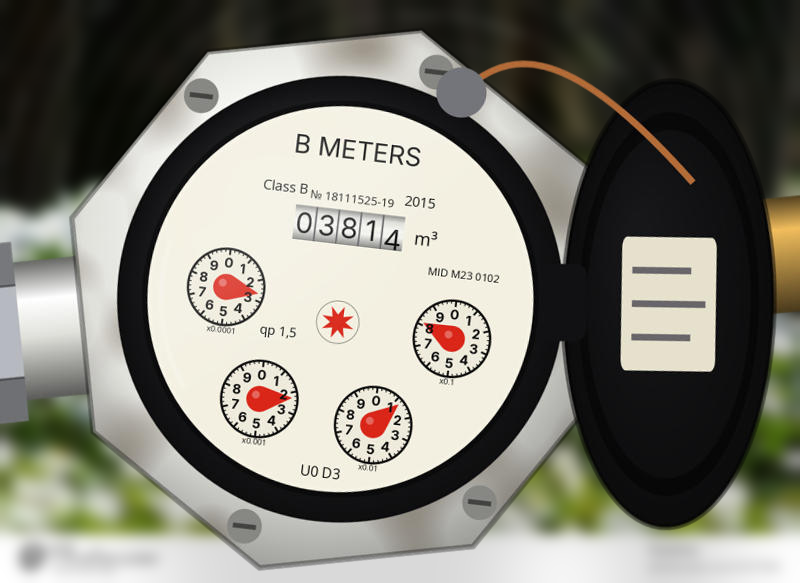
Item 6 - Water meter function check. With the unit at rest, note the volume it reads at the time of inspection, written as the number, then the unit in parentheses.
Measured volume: 3813.8122 (m³)
